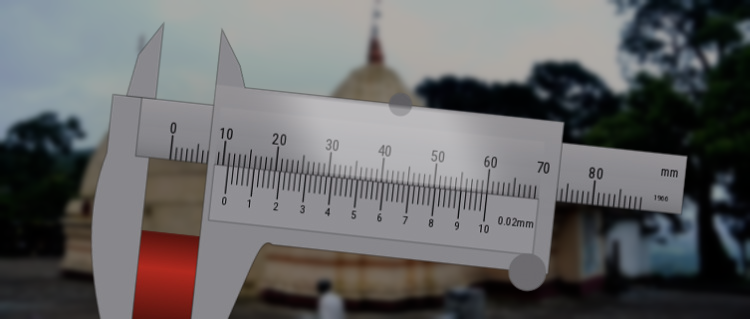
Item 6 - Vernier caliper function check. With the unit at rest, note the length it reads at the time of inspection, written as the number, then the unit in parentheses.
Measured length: 11.0 (mm)
